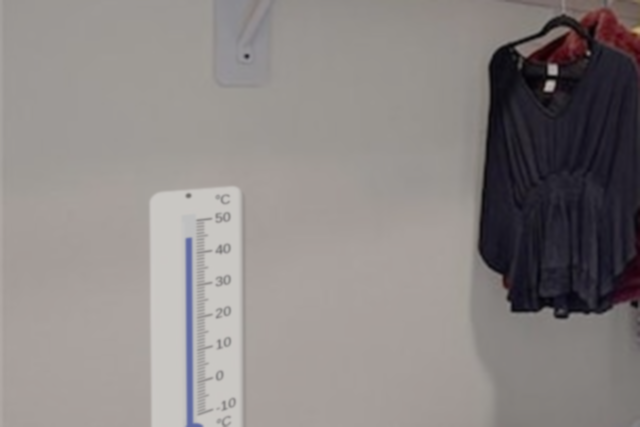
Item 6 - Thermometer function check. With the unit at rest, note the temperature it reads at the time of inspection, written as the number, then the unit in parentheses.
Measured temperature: 45 (°C)
